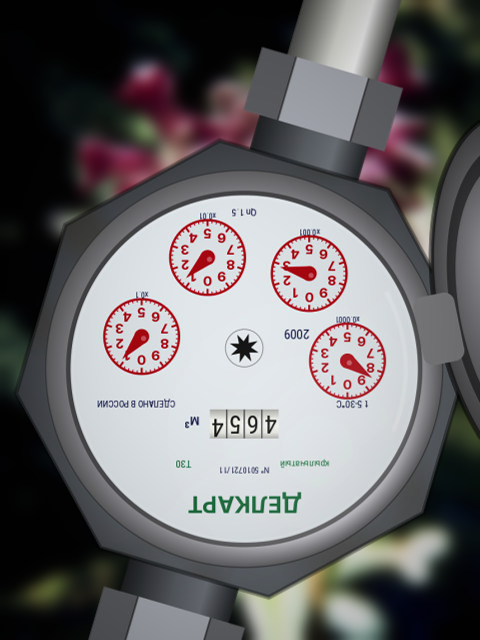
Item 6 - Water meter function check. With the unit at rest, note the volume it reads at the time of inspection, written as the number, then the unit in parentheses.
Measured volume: 4654.1128 (m³)
